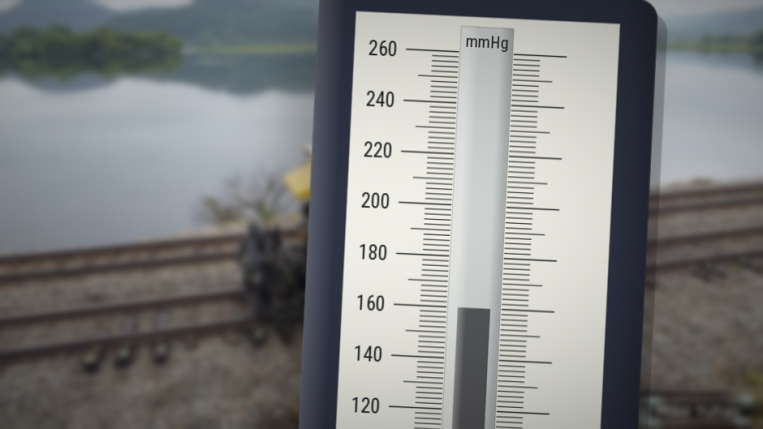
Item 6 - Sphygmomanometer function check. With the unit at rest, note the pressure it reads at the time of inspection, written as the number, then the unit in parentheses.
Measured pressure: 160 (mmHg)
